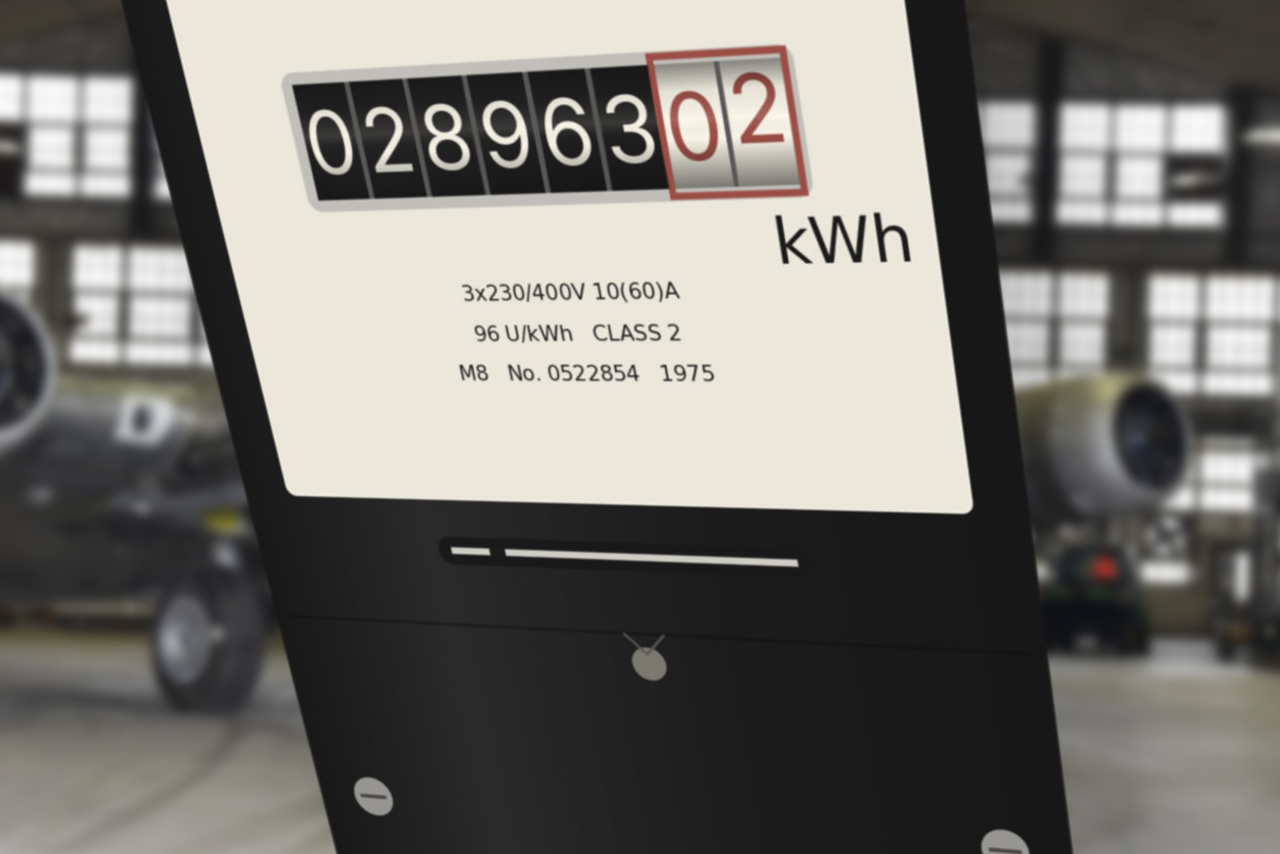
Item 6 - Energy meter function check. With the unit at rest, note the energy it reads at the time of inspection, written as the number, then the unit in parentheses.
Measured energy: 28963.02 (kWh)
